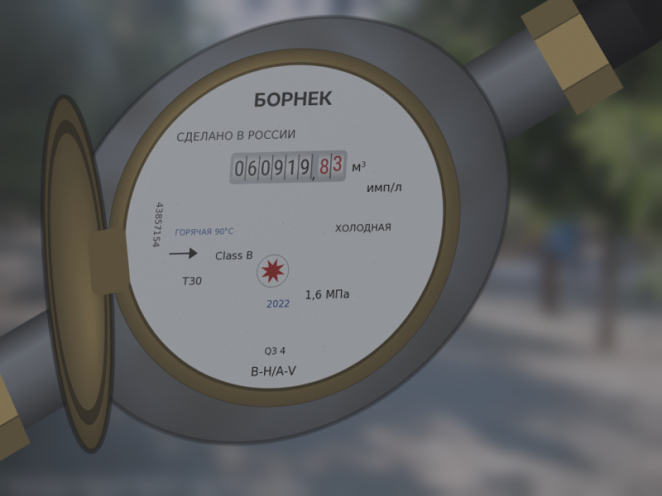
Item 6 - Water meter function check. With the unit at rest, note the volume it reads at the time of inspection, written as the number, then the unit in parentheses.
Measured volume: 60919.83 (m³)
